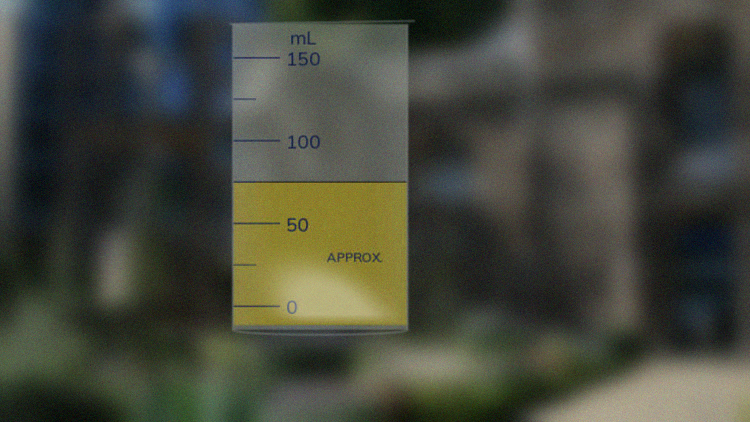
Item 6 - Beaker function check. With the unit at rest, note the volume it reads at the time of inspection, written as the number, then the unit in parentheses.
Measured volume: 75 (mL)
